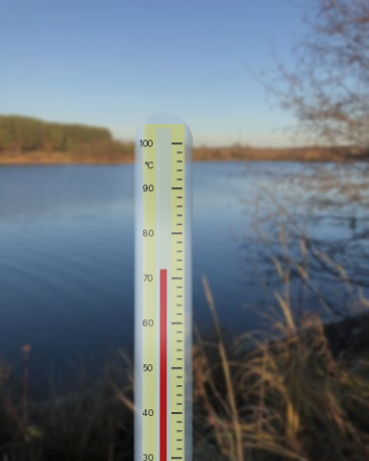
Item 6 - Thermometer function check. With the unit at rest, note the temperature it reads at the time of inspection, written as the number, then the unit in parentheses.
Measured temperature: 72 (°C)
